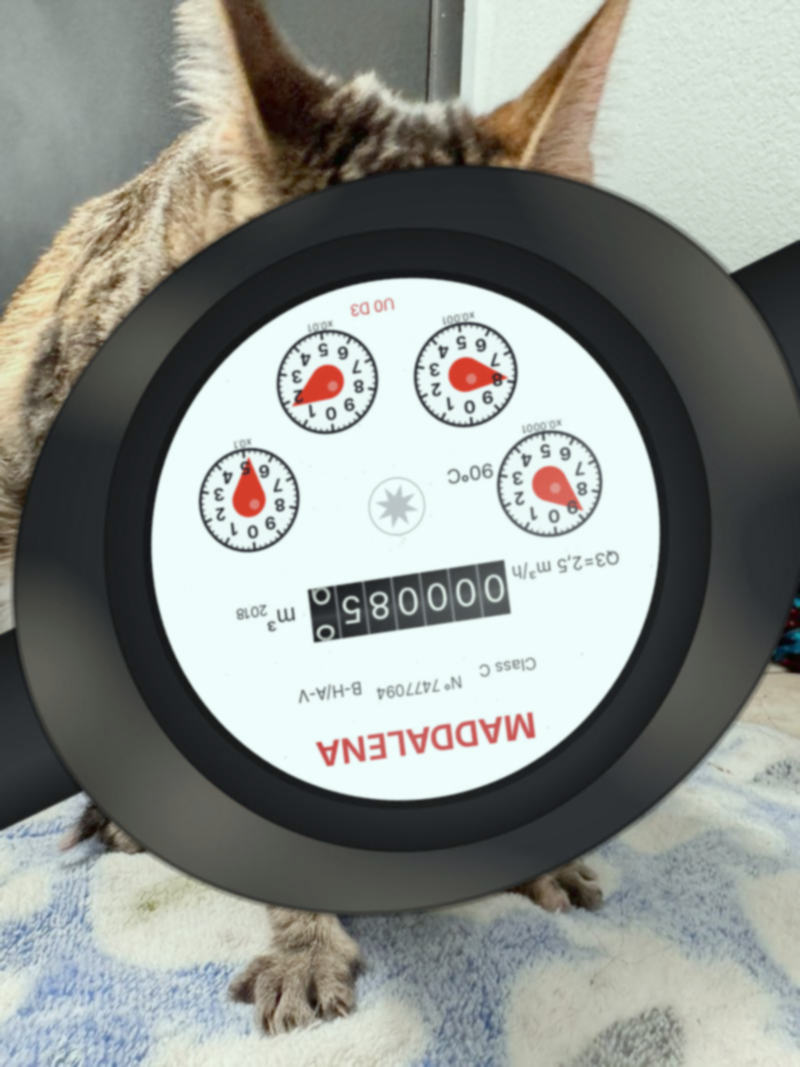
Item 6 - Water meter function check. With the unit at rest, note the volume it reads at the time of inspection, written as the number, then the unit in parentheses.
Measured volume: 858.5178 (m³)
